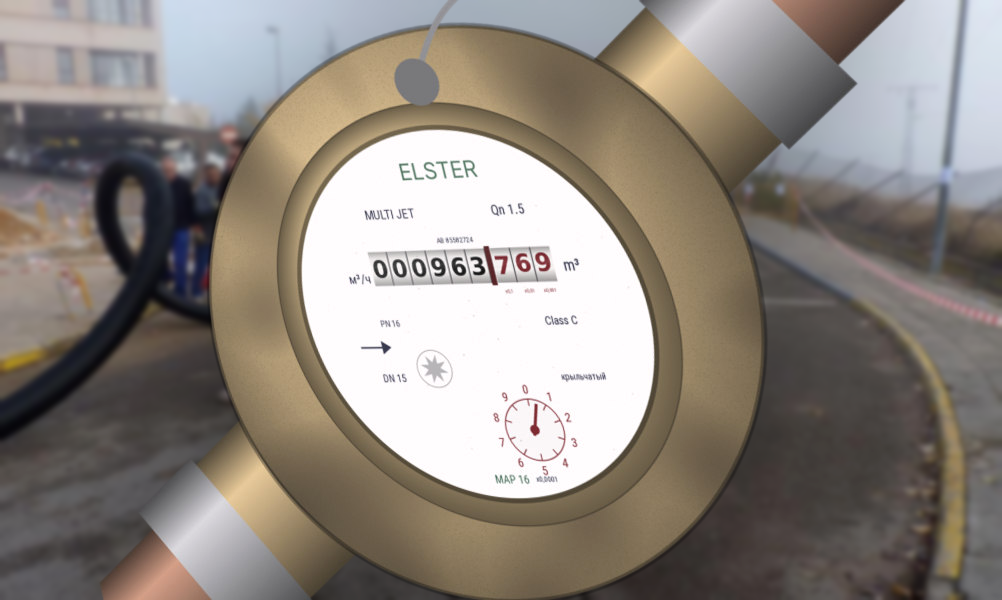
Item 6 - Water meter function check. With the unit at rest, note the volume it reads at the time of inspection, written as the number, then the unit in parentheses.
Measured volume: 963.7690 (m³)
